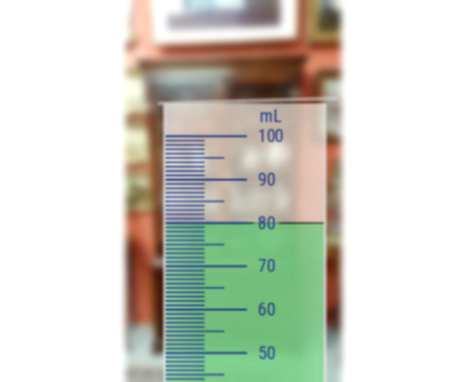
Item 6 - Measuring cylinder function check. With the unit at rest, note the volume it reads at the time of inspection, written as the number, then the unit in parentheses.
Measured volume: 80 (mL)
